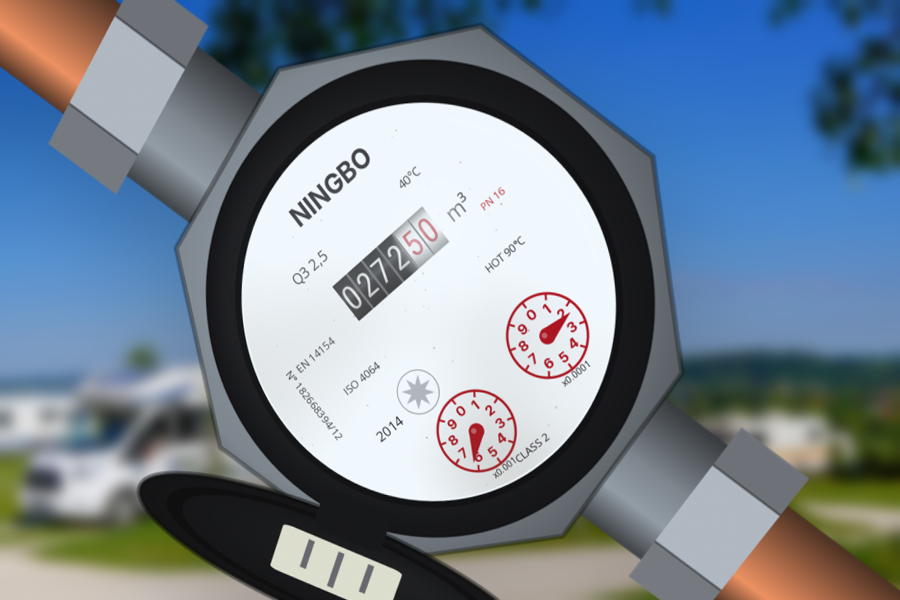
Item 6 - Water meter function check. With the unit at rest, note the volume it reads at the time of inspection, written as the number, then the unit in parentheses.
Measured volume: 272.5062 (m³)
